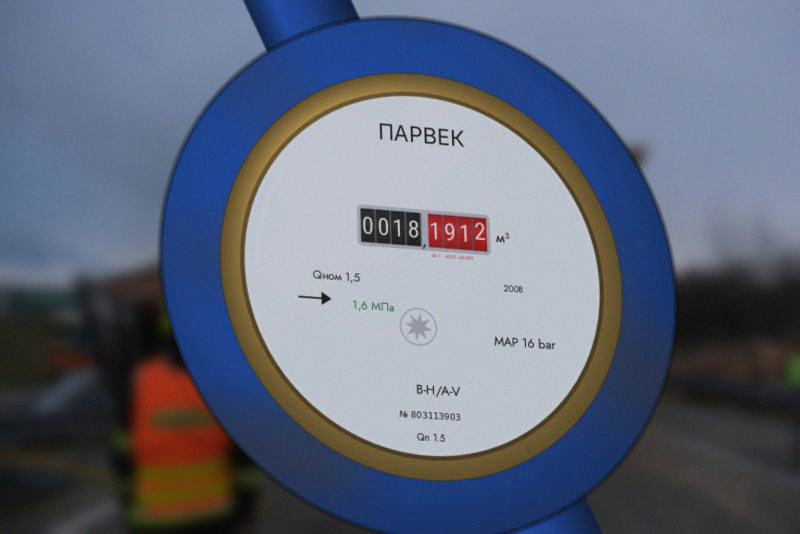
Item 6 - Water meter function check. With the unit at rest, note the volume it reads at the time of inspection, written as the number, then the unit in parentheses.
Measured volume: 18.1912 (m³)
